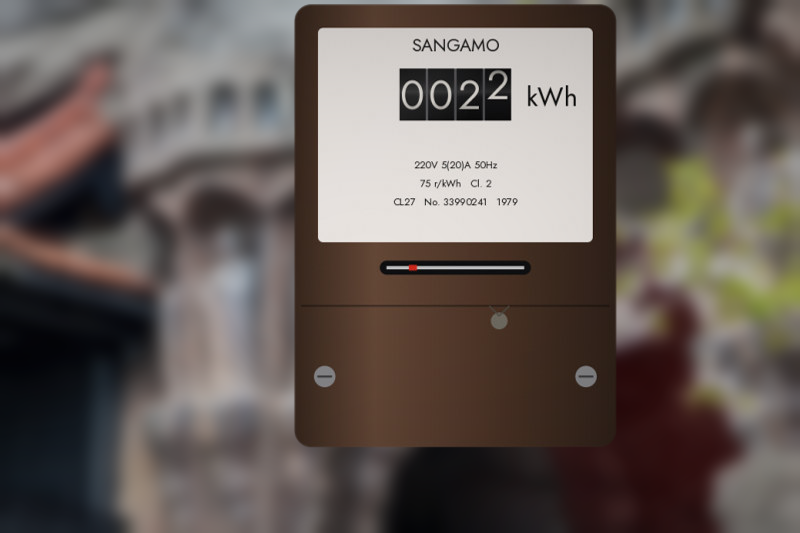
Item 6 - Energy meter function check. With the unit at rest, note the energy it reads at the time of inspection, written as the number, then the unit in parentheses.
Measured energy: 22 (kWh)
